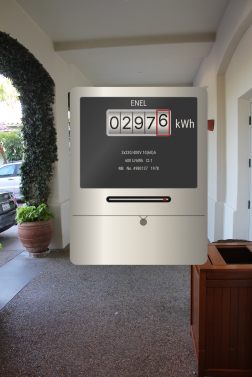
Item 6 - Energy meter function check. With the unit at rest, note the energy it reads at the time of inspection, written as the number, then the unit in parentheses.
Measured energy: 297.6 (kWh)
